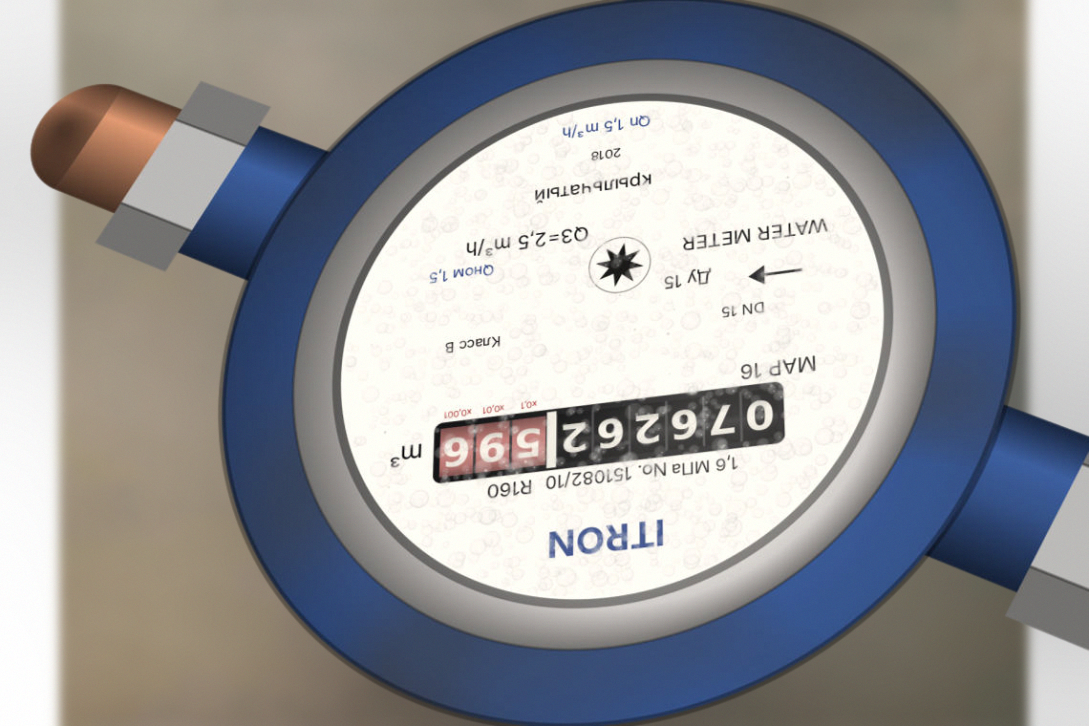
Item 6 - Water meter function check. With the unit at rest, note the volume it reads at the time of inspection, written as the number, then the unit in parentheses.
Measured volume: 76262.596 (m³)
